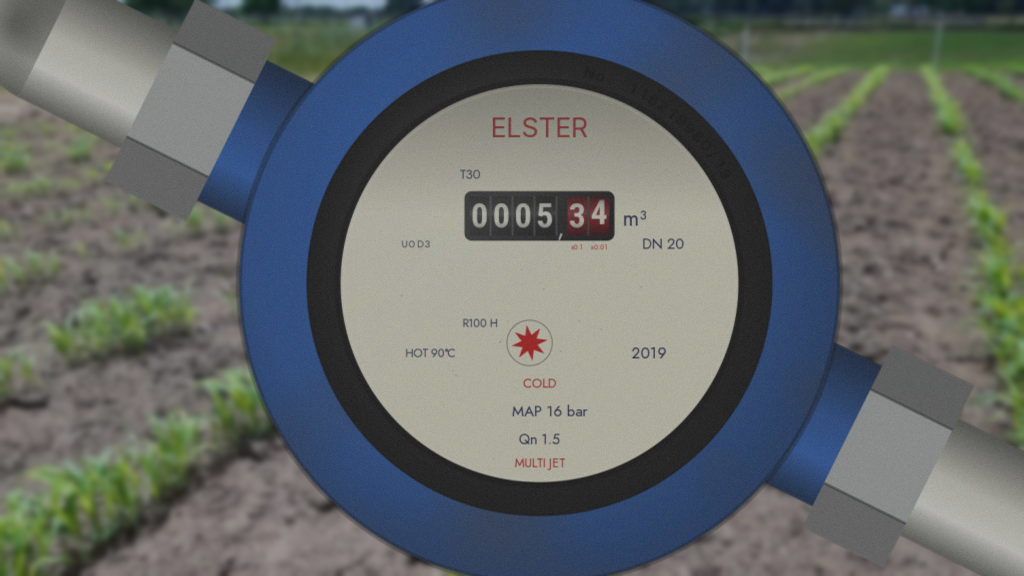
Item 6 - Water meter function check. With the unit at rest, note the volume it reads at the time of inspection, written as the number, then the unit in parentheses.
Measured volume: 5.34 (m³)
